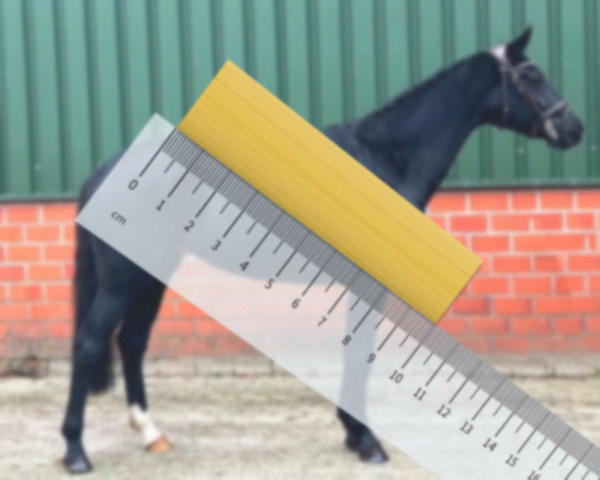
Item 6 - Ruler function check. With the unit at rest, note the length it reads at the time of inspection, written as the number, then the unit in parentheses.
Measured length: 10 (cm)
